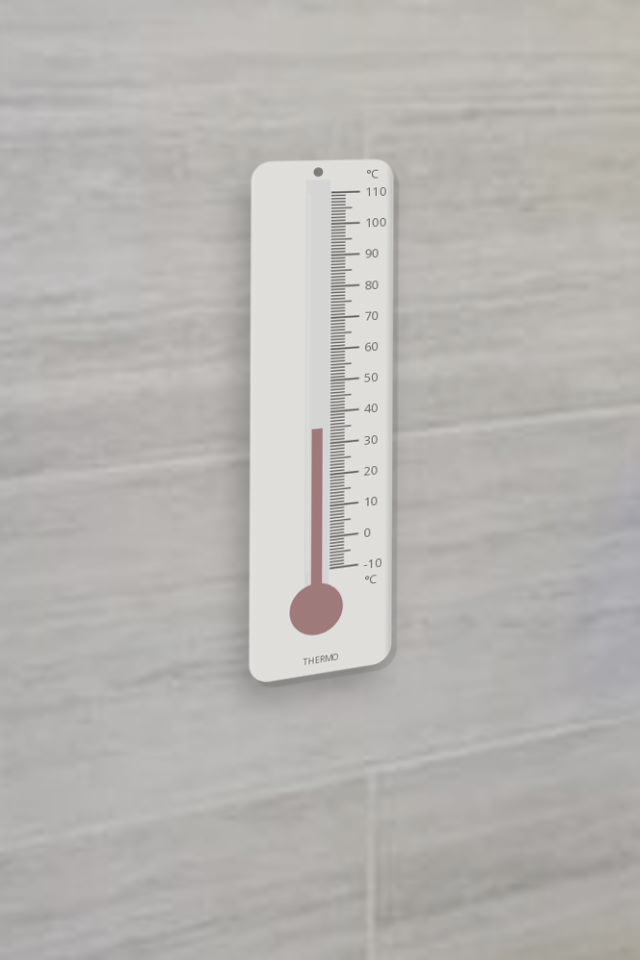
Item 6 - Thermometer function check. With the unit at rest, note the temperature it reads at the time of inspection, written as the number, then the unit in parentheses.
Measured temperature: 35 (°C)
